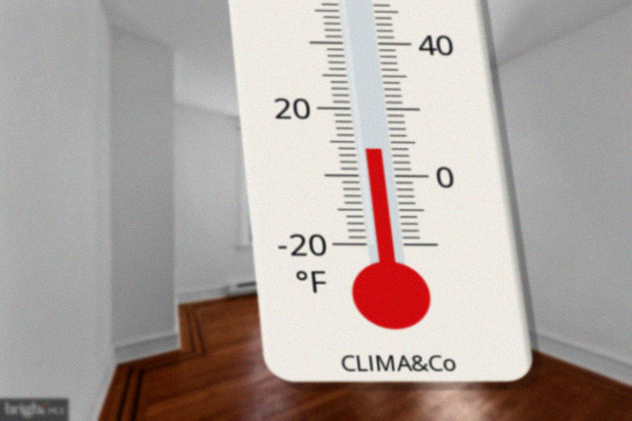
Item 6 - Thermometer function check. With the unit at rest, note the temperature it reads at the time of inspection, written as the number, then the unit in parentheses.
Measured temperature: 8 (°F)
